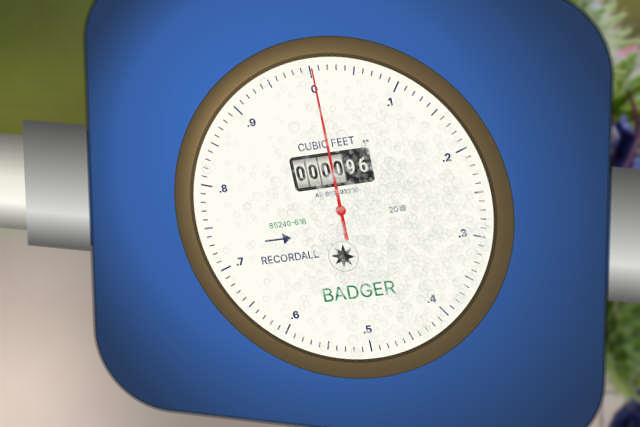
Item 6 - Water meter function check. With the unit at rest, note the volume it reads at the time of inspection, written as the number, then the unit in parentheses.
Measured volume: 96.00 (ft³)
